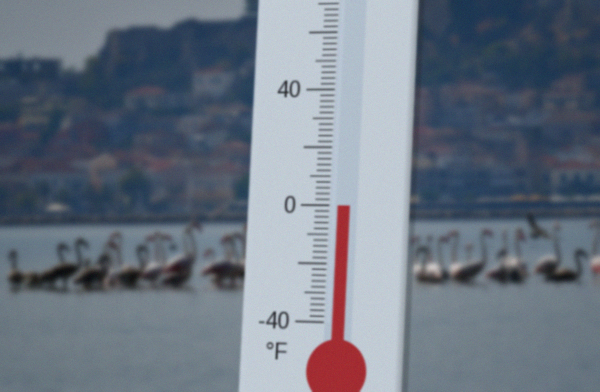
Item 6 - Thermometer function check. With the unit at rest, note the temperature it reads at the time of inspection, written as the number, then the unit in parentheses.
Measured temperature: 0 (°F)
